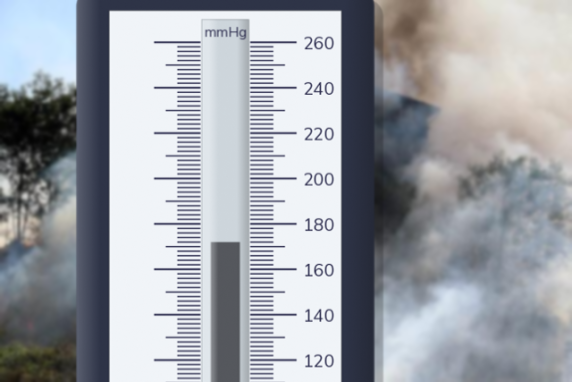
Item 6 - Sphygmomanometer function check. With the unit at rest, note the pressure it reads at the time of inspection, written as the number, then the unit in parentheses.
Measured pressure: 172 (mmHg)
